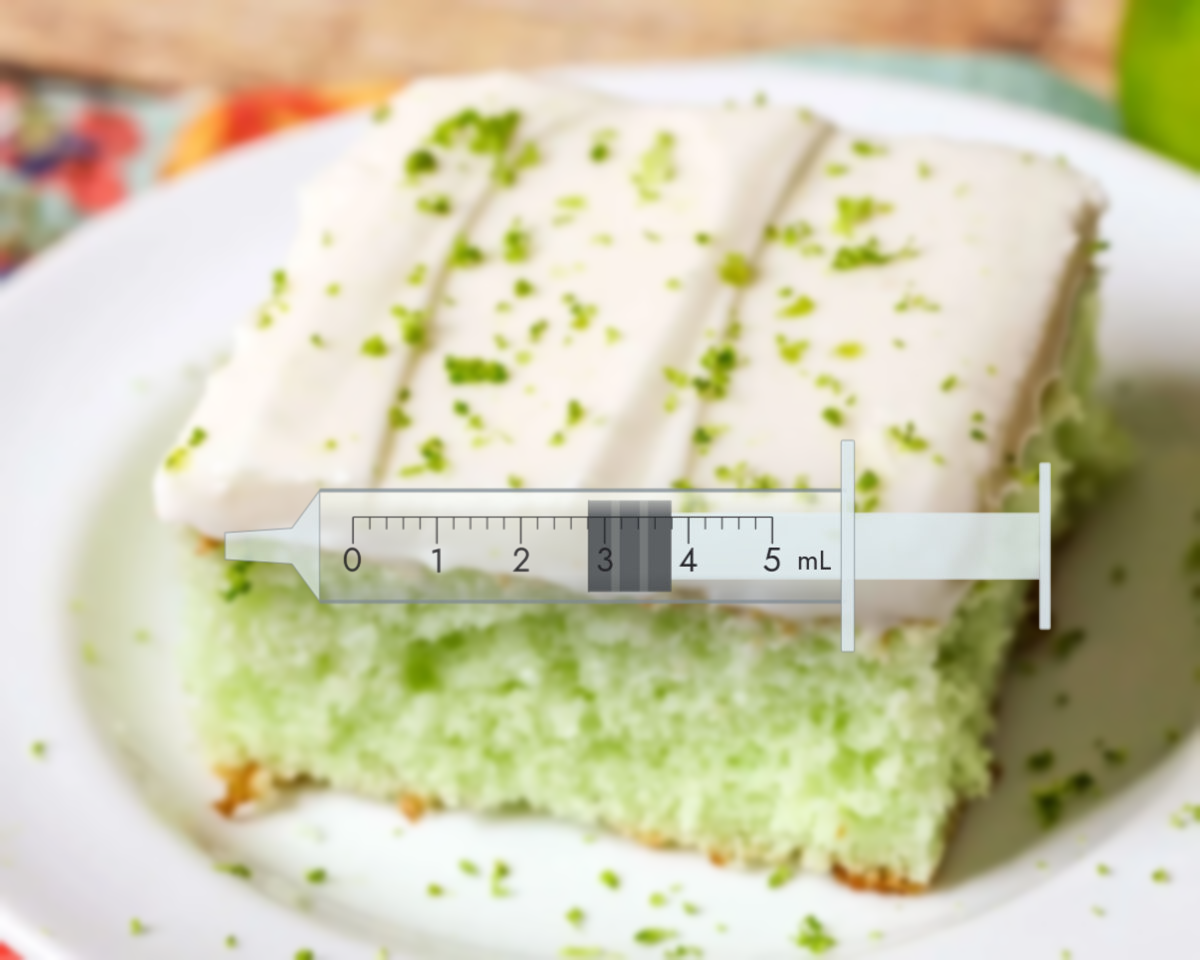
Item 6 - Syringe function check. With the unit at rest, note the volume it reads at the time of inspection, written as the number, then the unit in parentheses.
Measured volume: 2.8 (mL)
